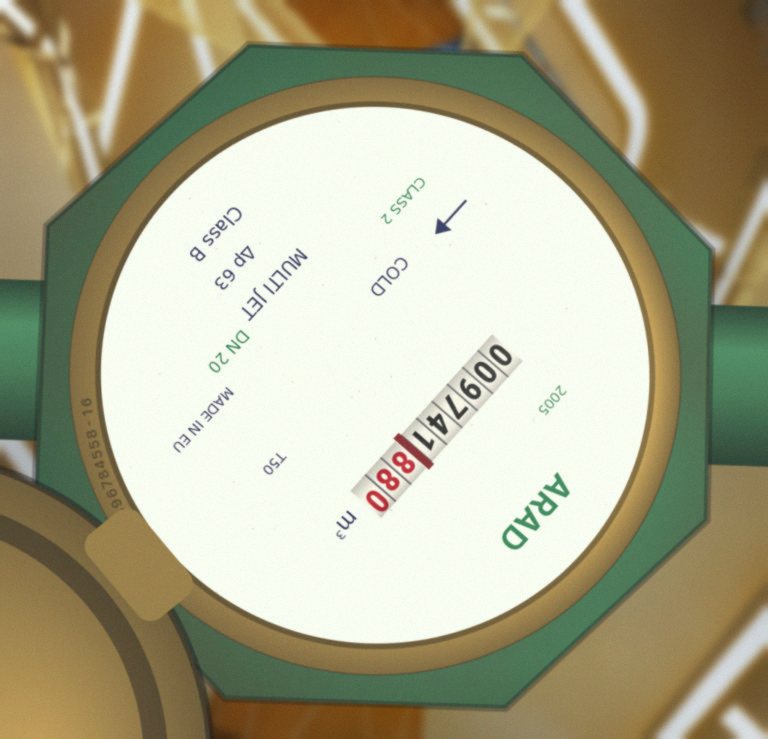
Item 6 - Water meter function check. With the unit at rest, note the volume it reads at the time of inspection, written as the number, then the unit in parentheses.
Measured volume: 9741.880 (m³)
